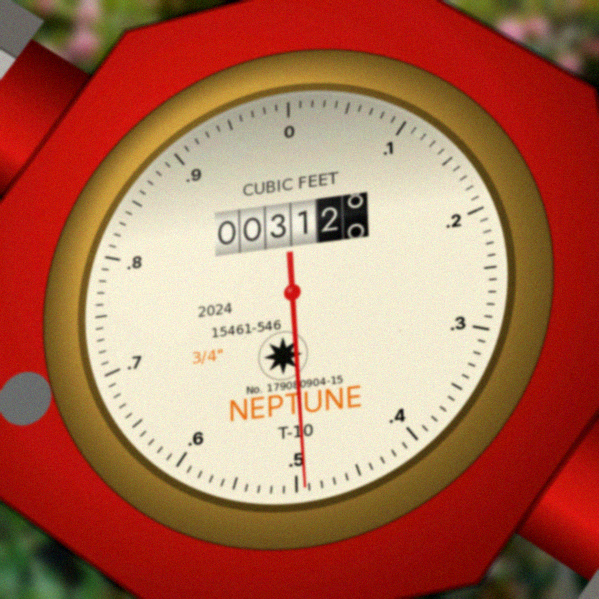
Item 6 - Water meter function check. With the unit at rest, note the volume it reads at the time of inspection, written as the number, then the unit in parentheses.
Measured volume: 3128.49 (ft³)
